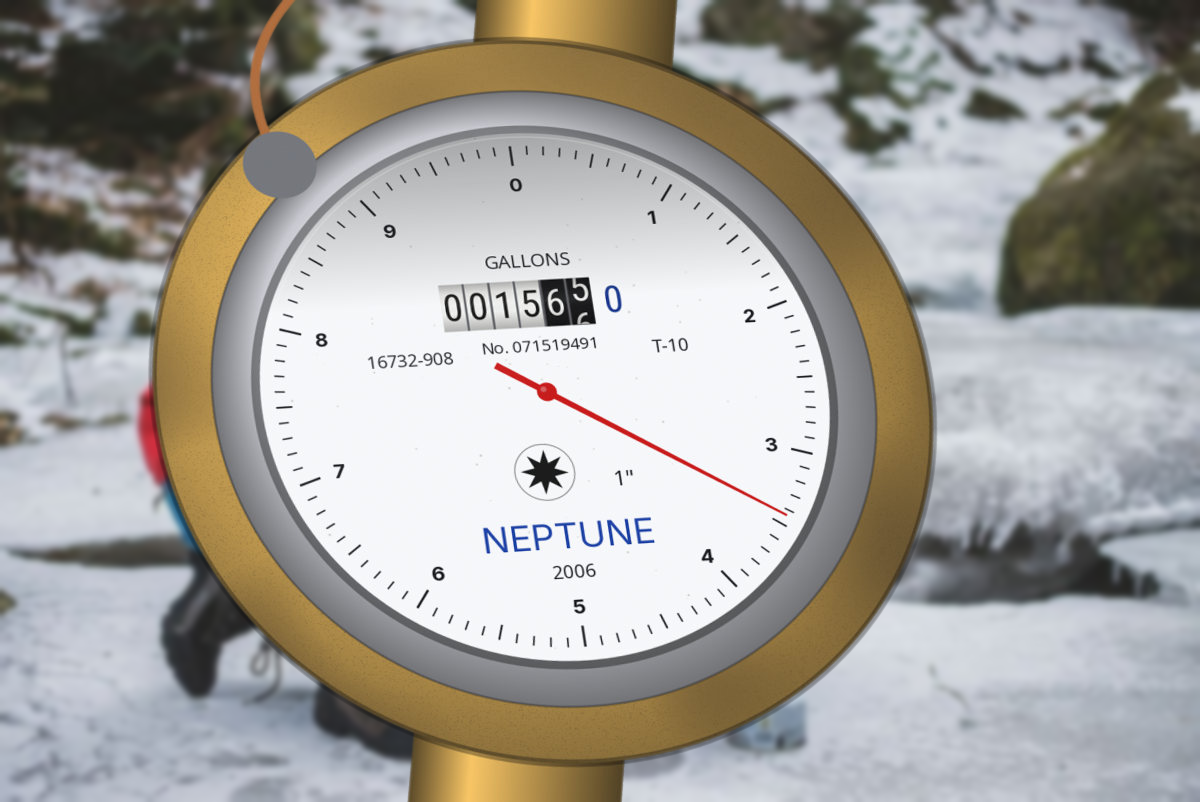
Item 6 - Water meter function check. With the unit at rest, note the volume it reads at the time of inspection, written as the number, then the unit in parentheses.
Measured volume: 15653.4 (gal)
